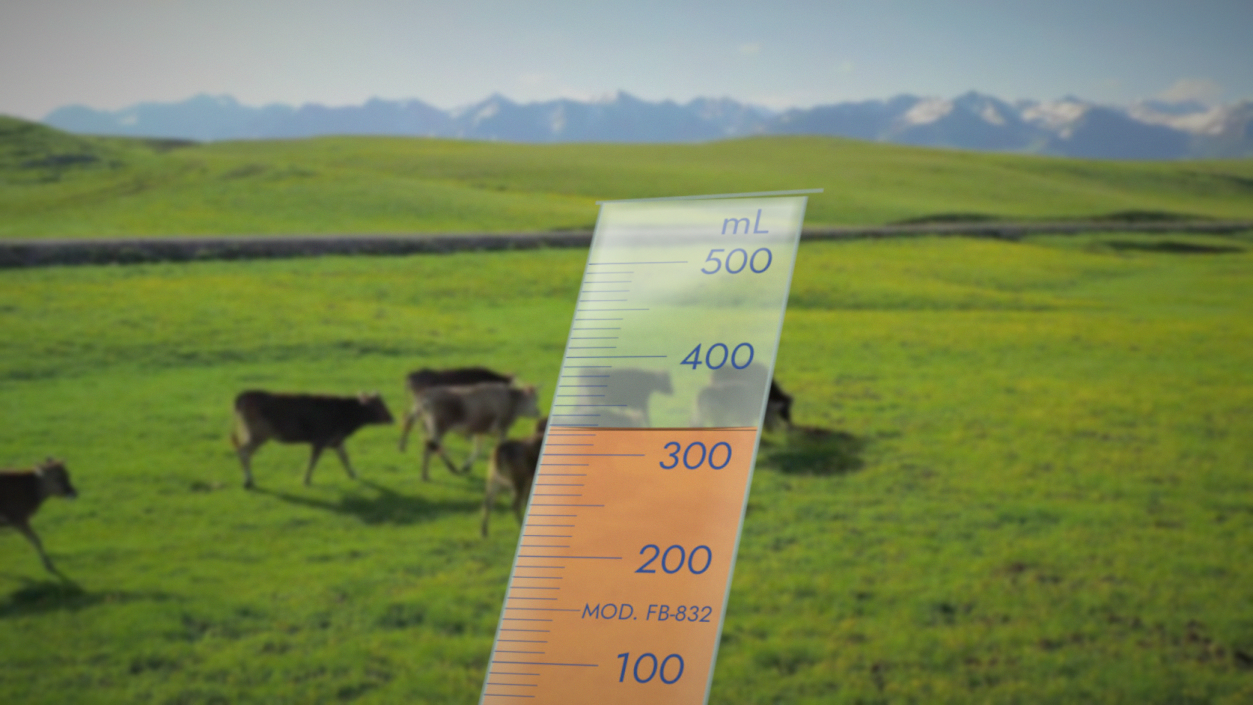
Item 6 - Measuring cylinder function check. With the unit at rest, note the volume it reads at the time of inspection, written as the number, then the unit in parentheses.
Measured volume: 325 (mL)
